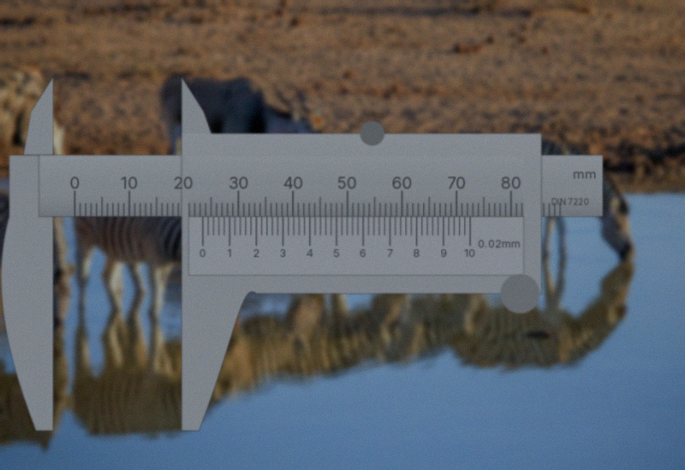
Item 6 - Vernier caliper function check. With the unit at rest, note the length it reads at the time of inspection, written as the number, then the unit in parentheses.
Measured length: 23.5 (mm)
